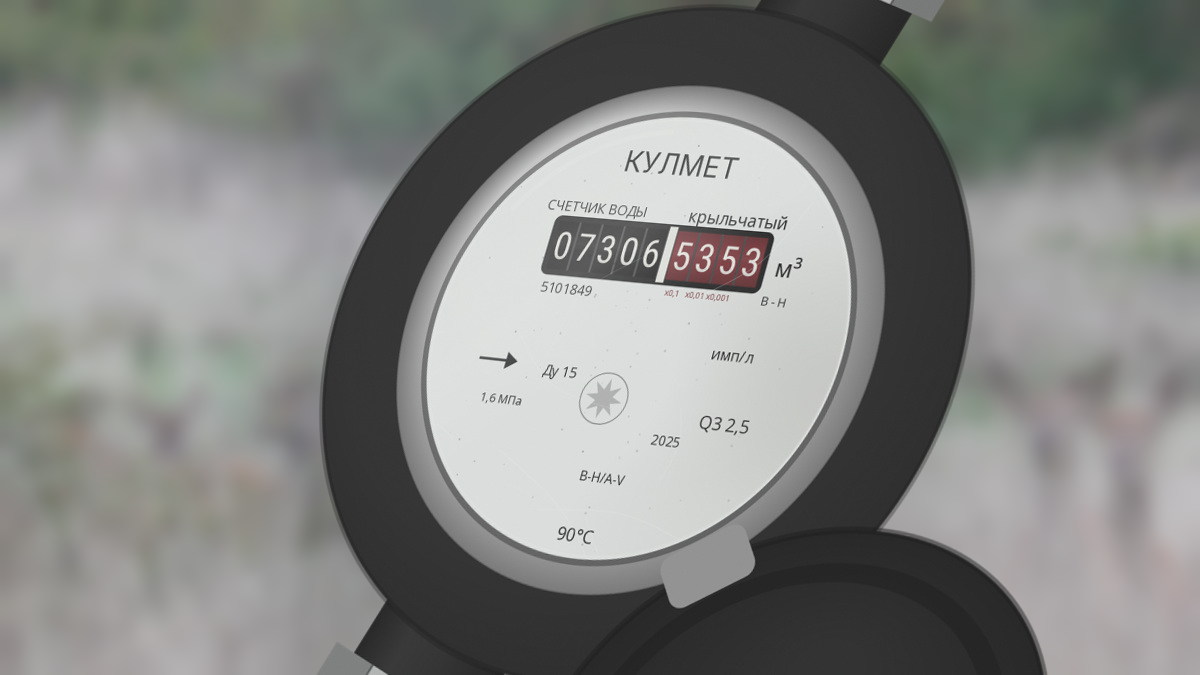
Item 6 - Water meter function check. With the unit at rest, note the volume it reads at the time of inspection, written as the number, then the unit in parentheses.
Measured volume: 7306.5353 (m³)
